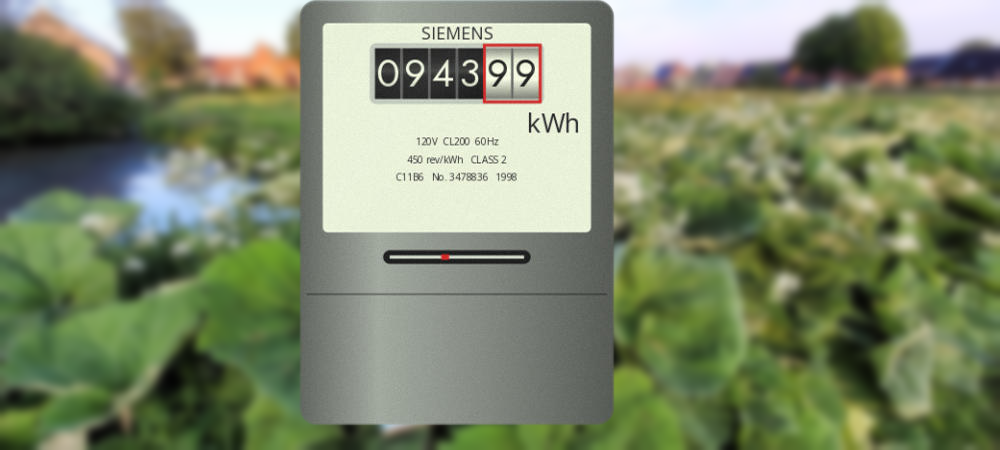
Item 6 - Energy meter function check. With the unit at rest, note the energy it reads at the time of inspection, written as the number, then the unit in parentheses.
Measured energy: 943.99 (kWh)
